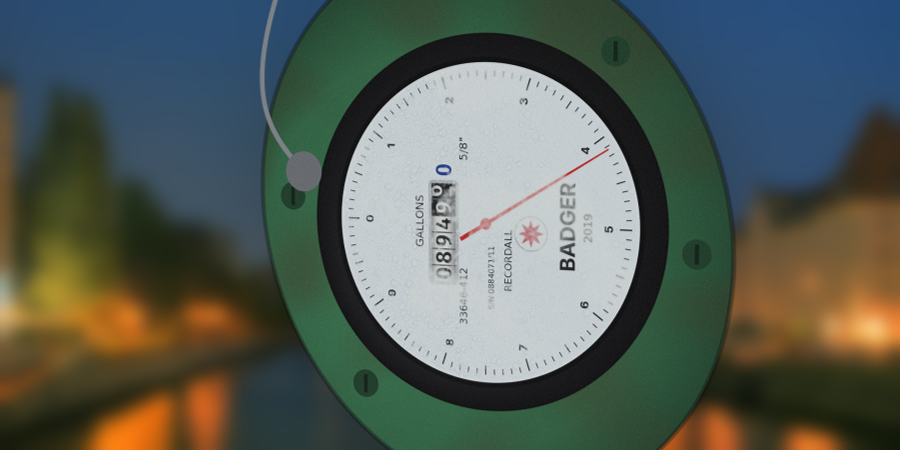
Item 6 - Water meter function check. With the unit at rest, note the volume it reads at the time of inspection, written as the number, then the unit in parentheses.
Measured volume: 894964.1 (gal)
